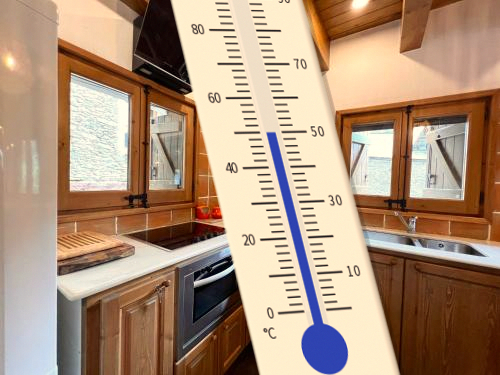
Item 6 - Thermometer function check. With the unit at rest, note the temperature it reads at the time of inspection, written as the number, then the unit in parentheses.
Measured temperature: 50 (°C)
